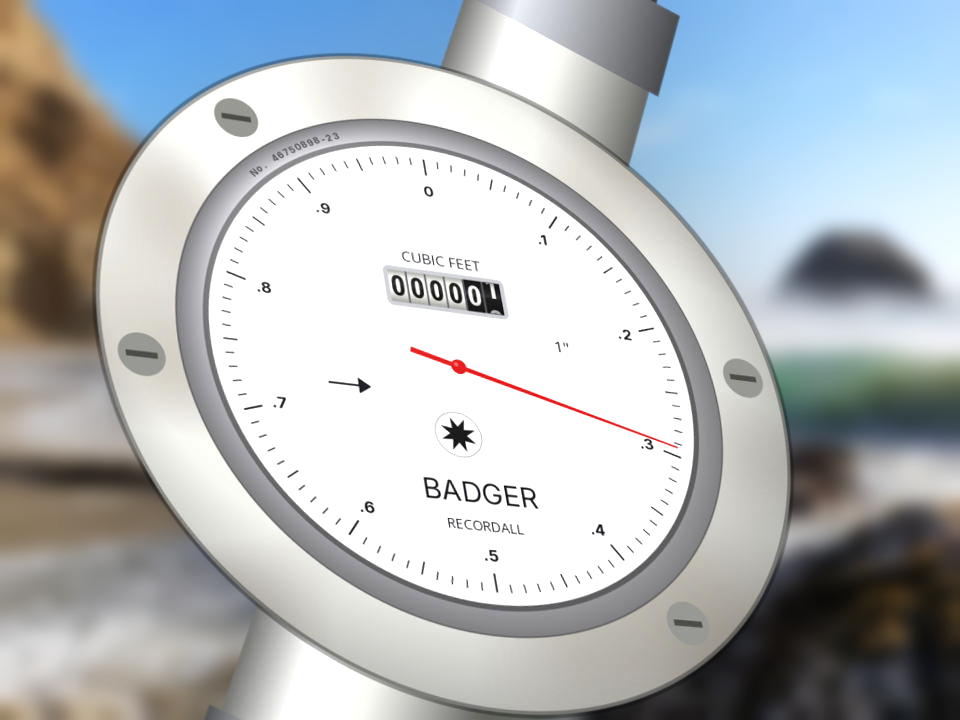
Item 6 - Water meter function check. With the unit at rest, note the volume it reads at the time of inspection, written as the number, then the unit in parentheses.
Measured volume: 1.29 (ft³)
